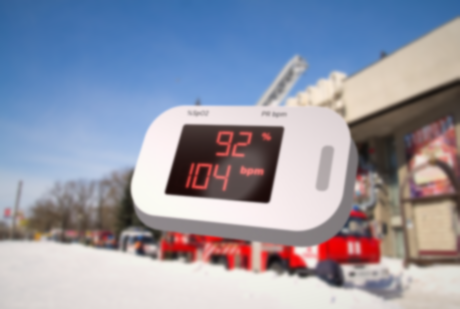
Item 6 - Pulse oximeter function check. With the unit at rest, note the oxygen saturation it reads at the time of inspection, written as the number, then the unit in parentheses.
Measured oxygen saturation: 92 (%)
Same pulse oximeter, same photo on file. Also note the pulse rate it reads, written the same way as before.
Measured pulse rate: 104 (bpm)
